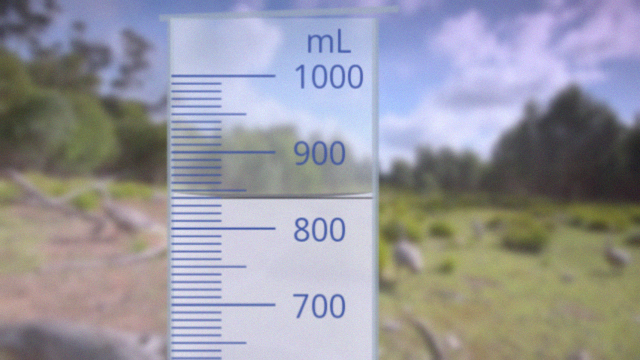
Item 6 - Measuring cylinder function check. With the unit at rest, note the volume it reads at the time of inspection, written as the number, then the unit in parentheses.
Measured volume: 840 (mL)
